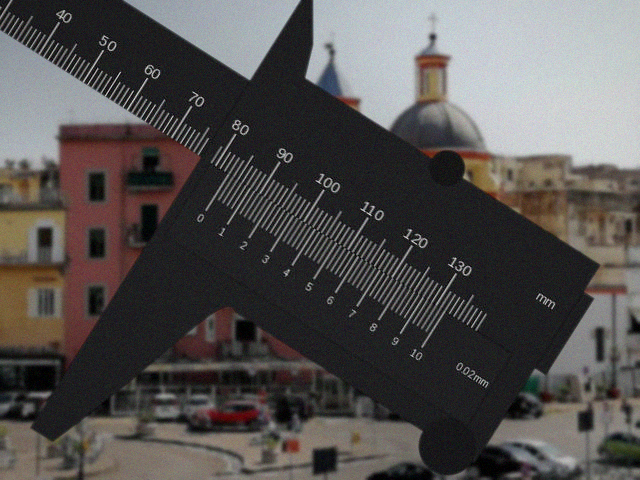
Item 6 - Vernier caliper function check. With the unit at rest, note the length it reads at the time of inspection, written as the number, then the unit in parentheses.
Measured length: 83.0 (mm)
